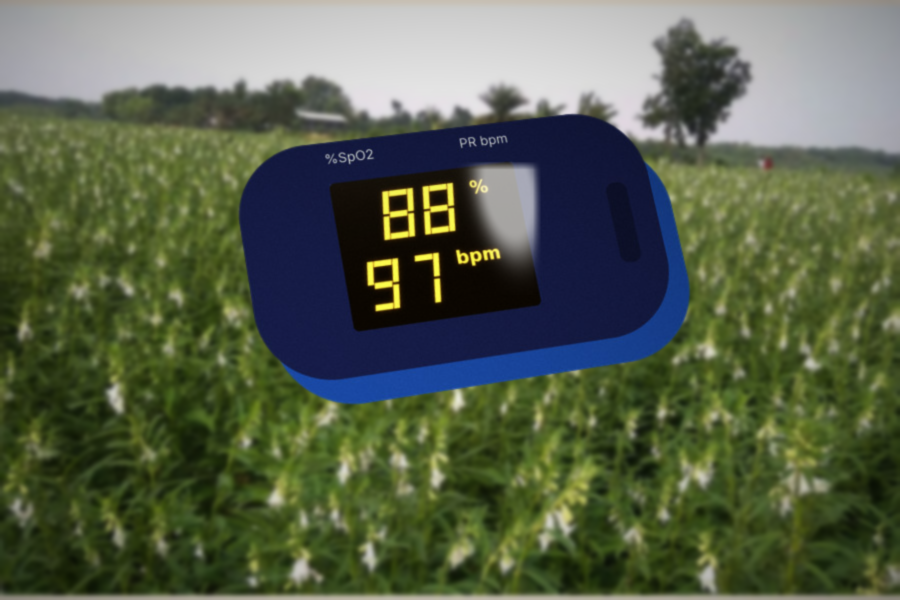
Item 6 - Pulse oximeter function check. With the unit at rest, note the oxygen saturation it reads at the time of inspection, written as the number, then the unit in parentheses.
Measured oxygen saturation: 88 (%)
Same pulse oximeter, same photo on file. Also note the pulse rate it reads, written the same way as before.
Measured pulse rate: 97 (bpm)
